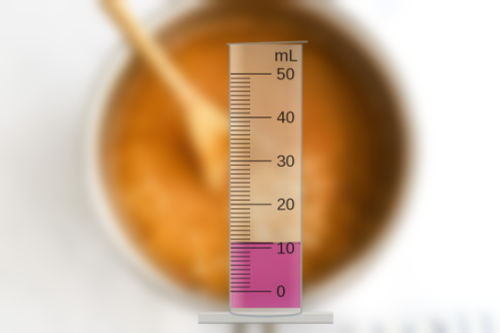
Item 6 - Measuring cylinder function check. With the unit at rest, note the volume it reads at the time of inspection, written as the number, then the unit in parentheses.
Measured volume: 11 (mL)
